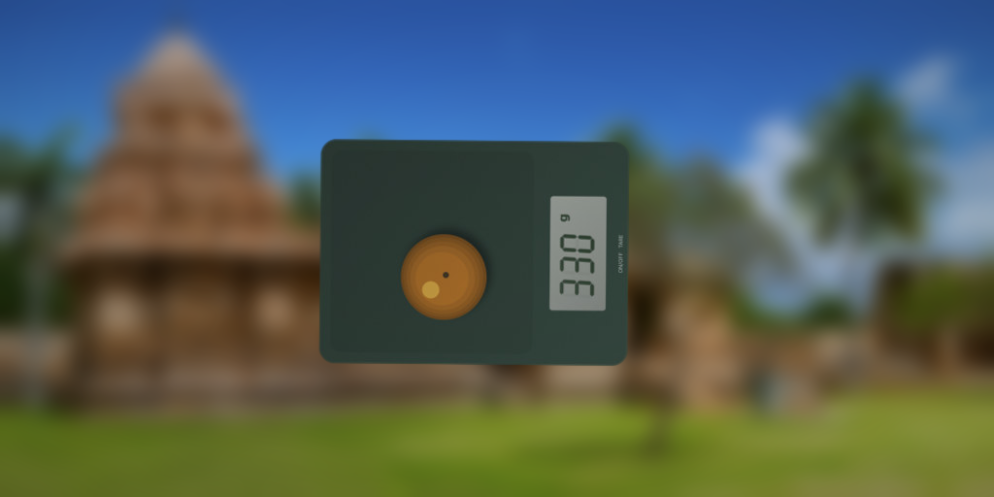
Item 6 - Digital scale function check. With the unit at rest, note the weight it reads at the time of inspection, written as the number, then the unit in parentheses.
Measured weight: 330 (g)
